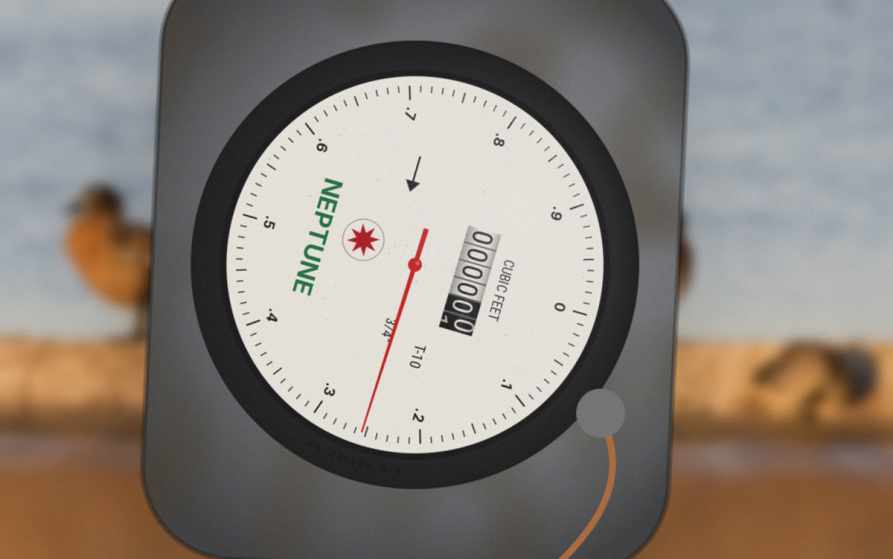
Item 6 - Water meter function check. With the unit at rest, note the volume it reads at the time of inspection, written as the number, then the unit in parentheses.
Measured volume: 0.25 (ft³)
